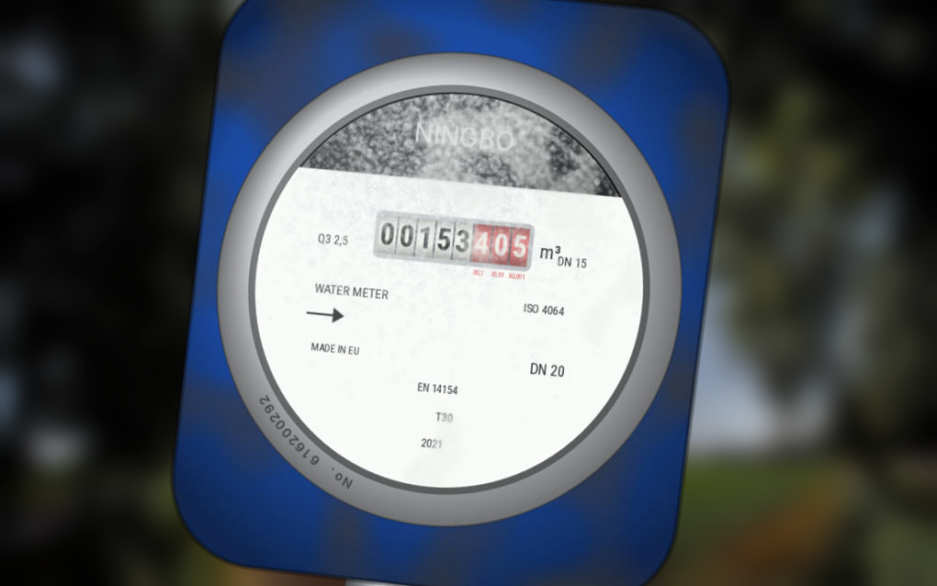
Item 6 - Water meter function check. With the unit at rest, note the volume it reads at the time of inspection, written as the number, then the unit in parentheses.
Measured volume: 153.405 (m³)
